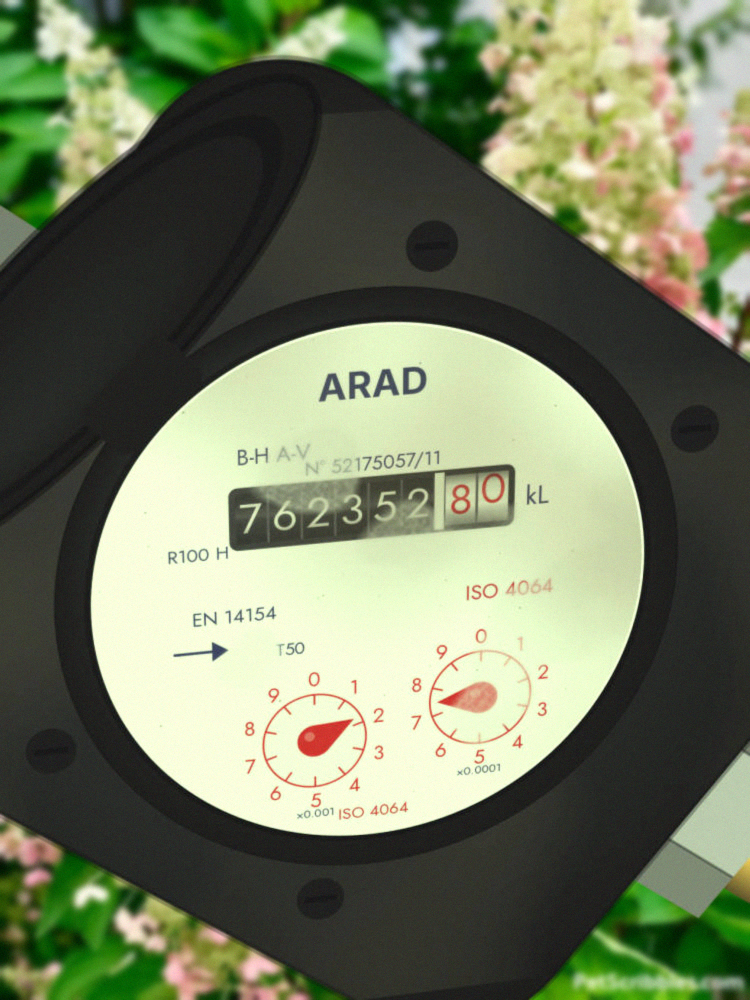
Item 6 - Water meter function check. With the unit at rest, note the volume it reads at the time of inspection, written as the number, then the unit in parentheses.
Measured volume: 762352.8017 (kL)
